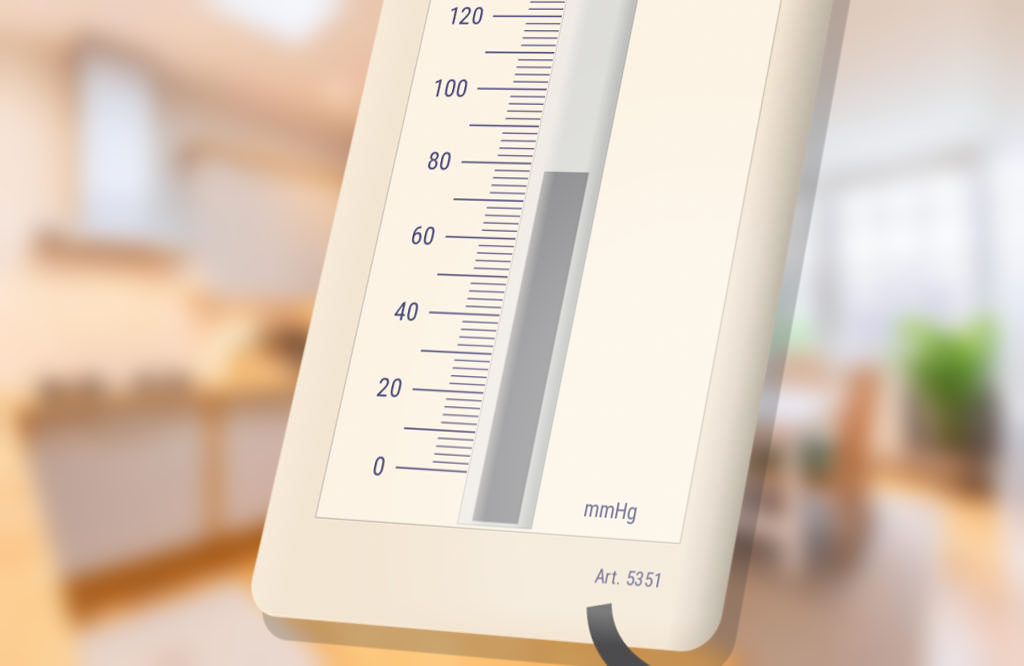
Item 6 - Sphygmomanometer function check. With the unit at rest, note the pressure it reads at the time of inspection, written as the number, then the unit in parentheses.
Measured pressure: 78 (mmHg)
